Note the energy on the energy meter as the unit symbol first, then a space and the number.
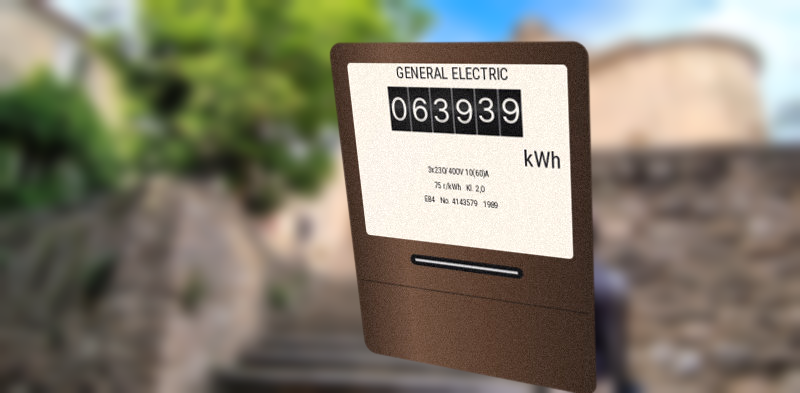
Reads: kWh 63939
